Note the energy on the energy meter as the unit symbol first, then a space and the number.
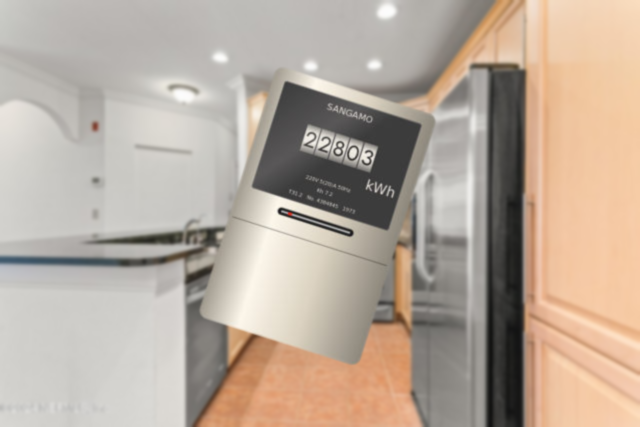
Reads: kWh 22803
